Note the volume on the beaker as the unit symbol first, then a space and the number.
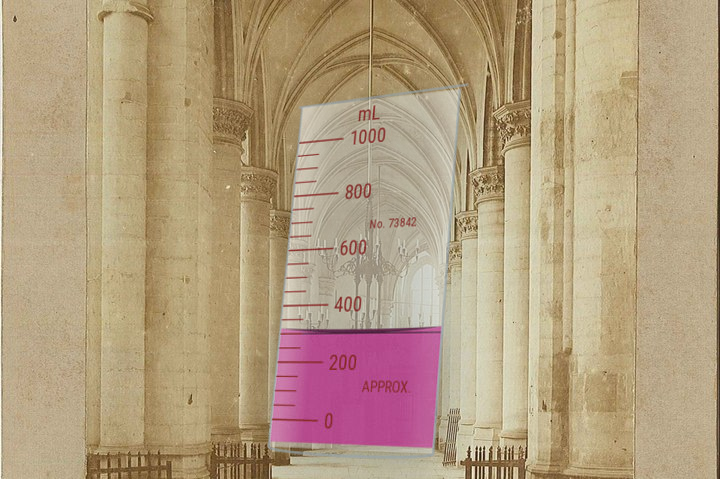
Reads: mL 300
